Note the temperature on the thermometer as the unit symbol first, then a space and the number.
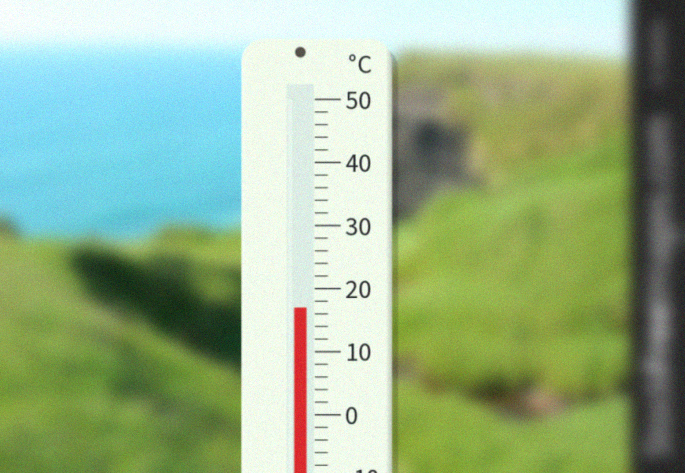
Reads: °C 17
